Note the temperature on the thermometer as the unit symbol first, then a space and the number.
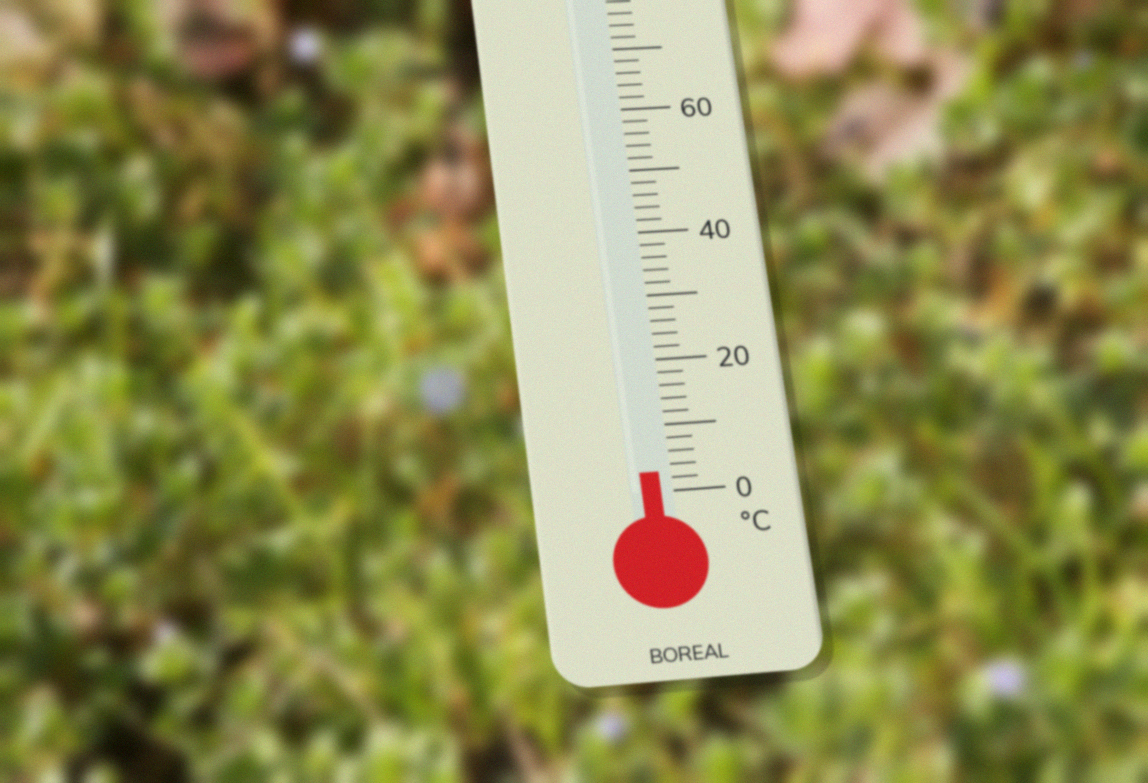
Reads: °C 3
